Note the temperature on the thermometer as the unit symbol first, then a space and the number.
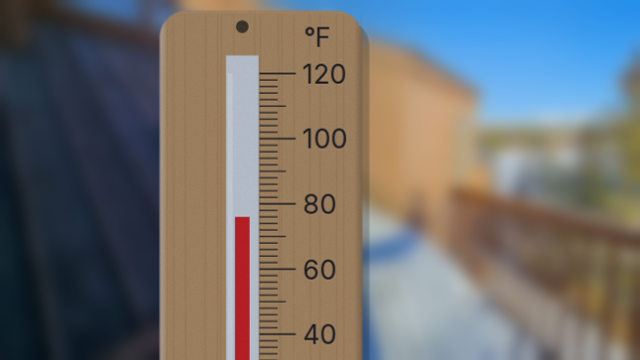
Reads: °F 76
